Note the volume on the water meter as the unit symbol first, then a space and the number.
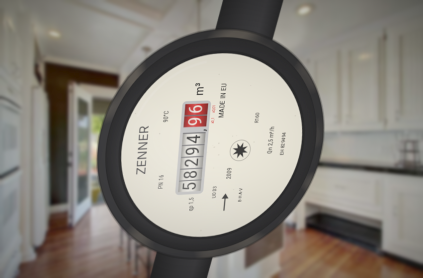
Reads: m³ 58294.96
